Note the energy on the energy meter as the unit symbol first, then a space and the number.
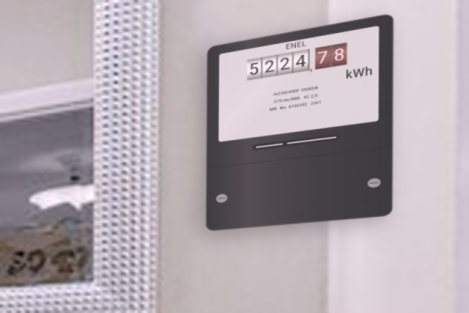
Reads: kWh 5224.78
